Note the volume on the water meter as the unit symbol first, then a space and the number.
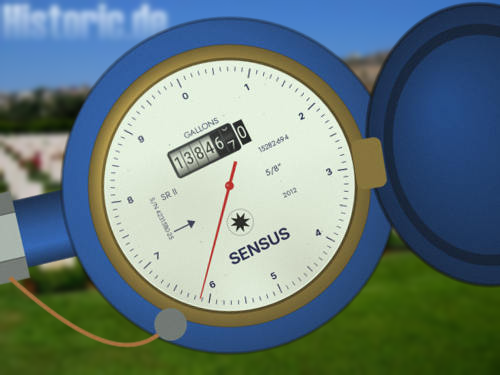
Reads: gal 1384666.1
